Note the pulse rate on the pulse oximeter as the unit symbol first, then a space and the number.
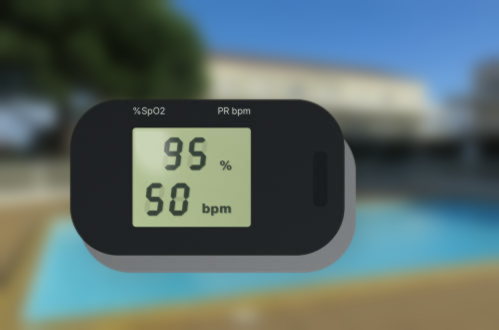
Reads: bpm 50
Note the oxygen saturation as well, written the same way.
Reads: % 95
